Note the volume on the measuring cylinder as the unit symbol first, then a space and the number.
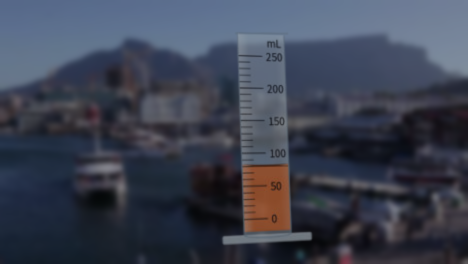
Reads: mL 80
